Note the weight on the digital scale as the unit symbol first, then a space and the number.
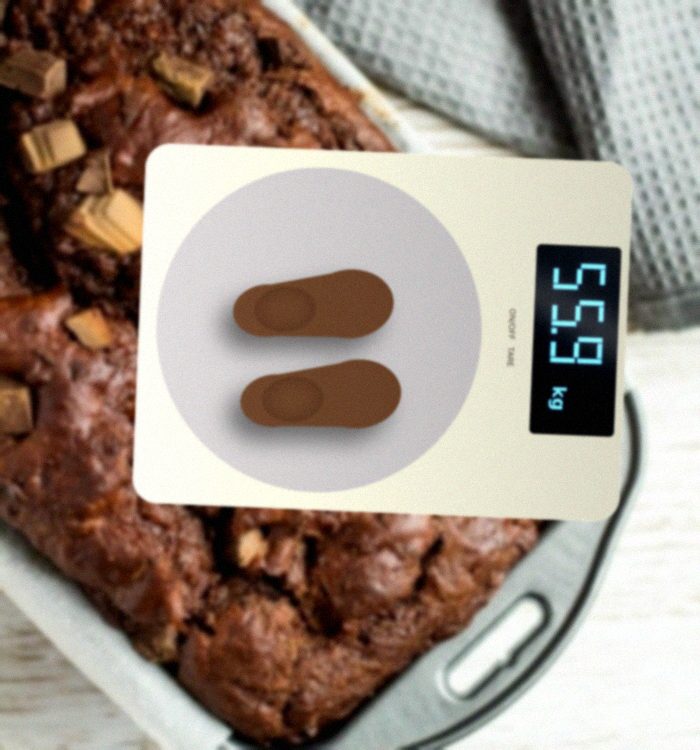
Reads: kg 55.9
